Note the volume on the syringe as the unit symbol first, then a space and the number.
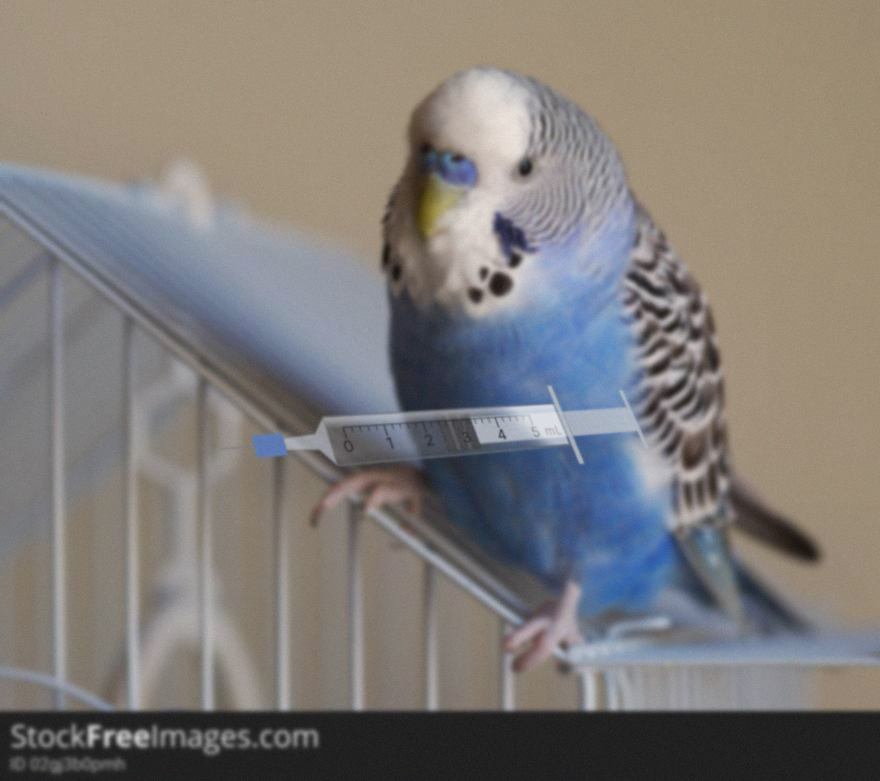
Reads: mL 2.4
